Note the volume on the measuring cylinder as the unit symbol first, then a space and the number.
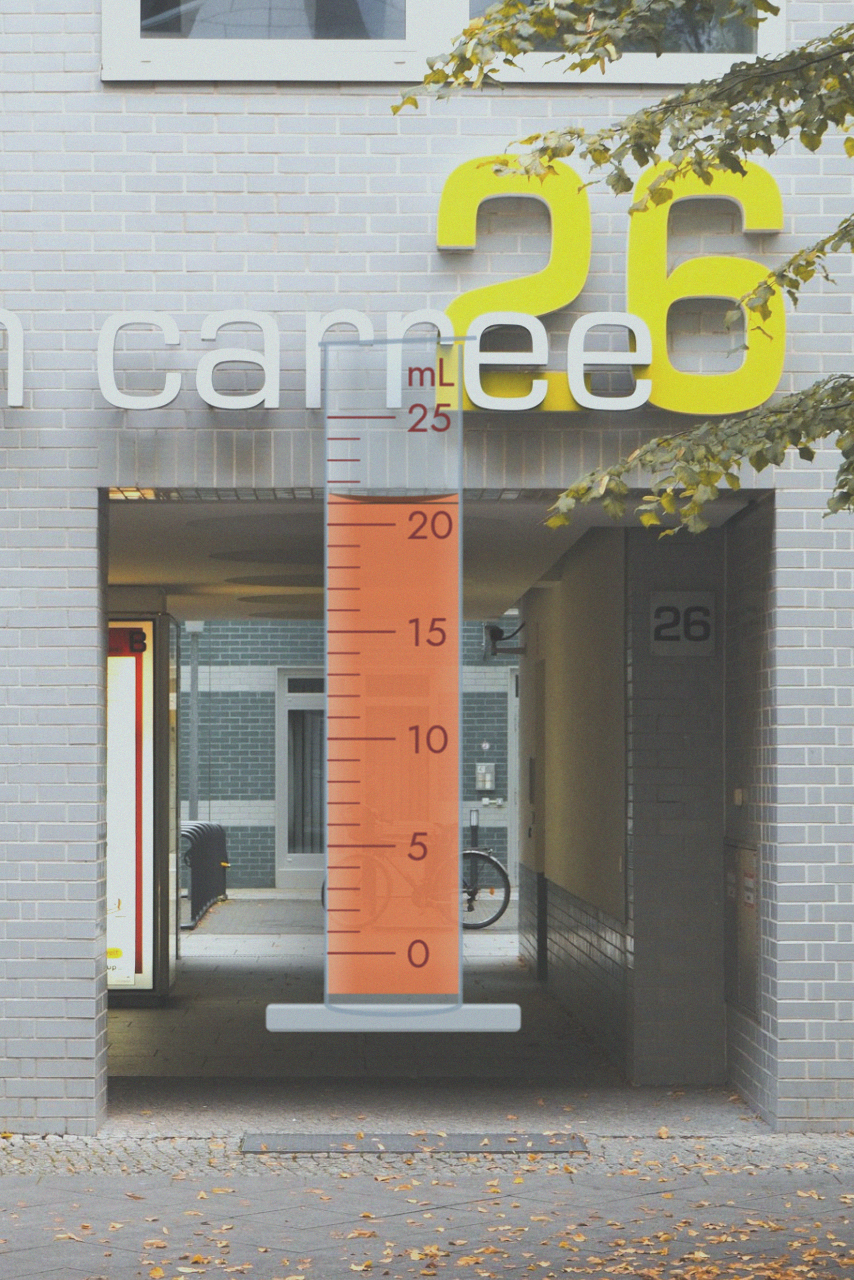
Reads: mL 21
